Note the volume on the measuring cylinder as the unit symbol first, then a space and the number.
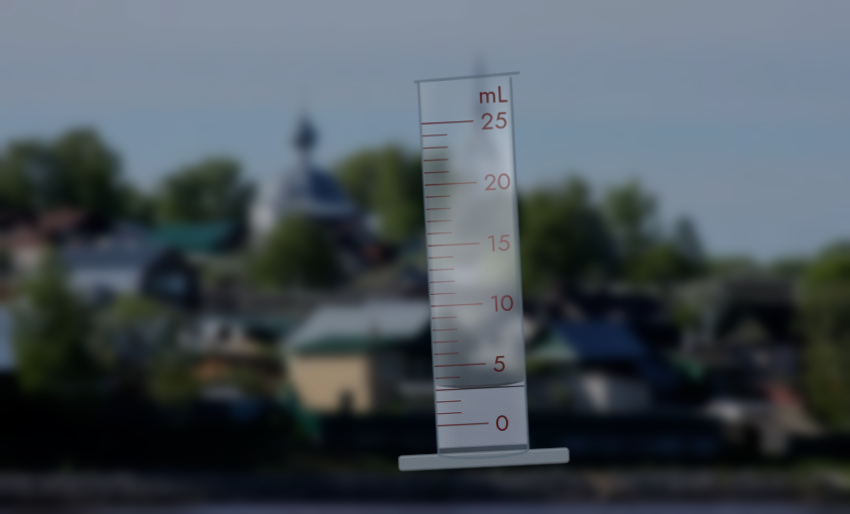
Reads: mL 3
